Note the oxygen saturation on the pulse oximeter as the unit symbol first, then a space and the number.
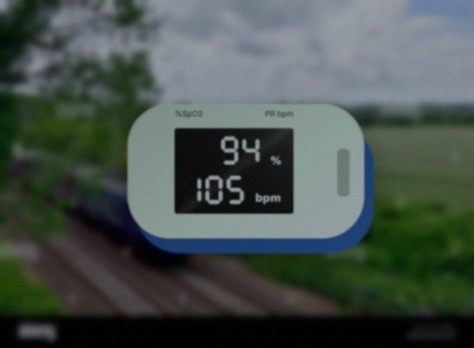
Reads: % 94
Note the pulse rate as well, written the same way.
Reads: bpm 105
